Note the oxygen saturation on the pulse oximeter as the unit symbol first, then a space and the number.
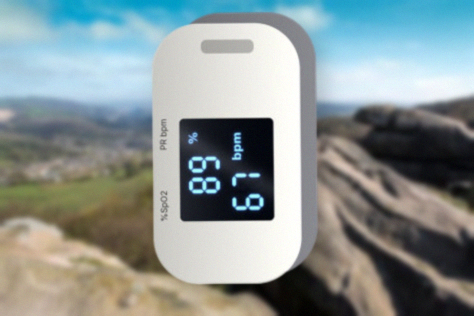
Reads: % 89
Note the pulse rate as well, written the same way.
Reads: bpm 67
